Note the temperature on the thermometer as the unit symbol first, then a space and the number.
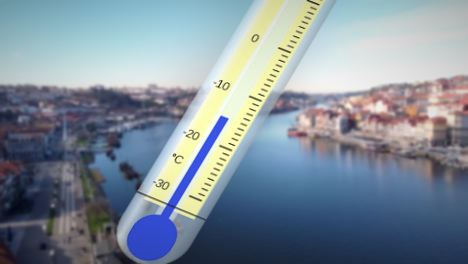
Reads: °C -15
